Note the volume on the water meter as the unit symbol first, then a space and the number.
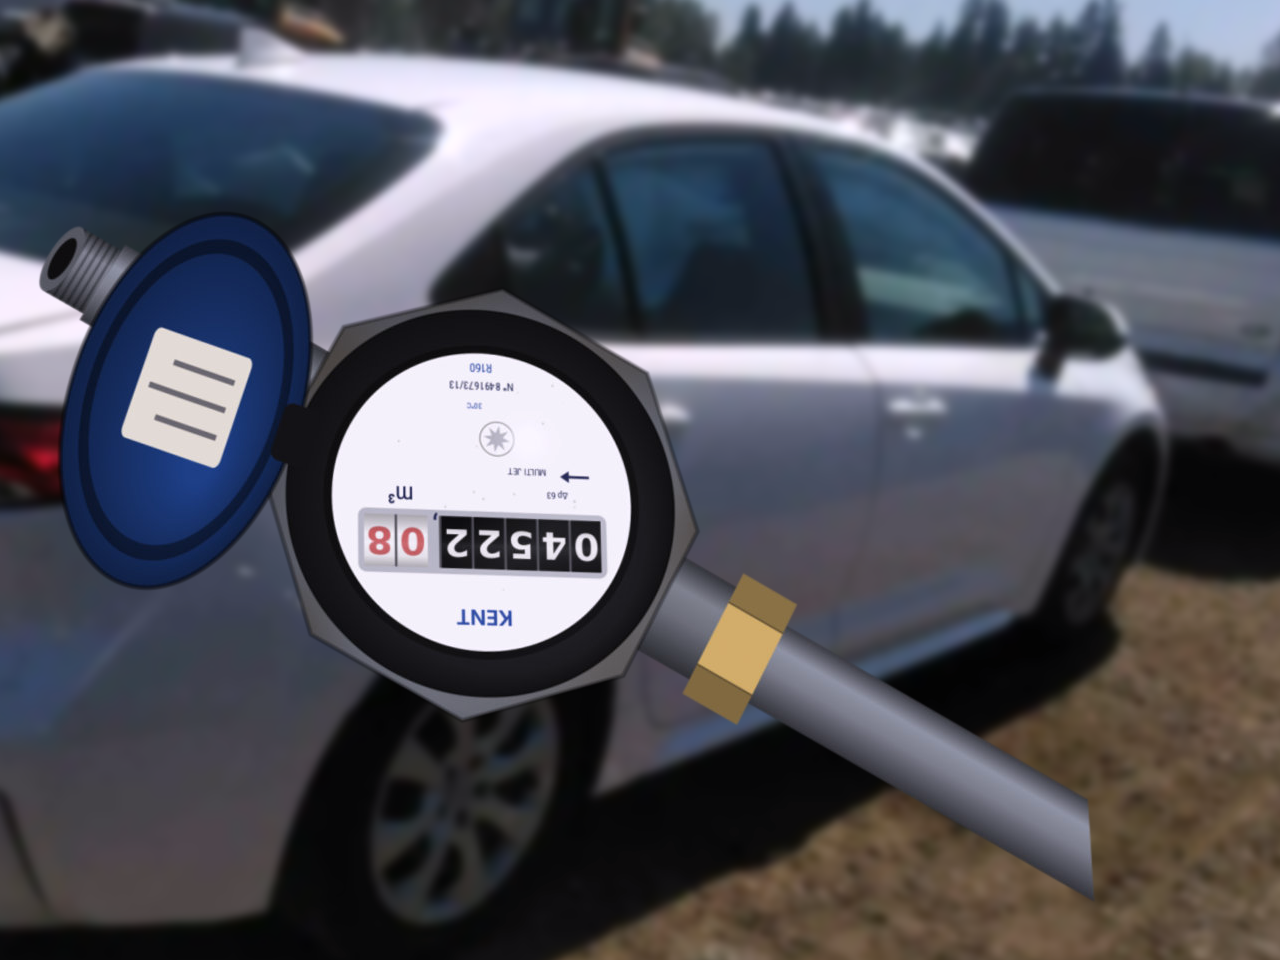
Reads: m³ 4522.08
